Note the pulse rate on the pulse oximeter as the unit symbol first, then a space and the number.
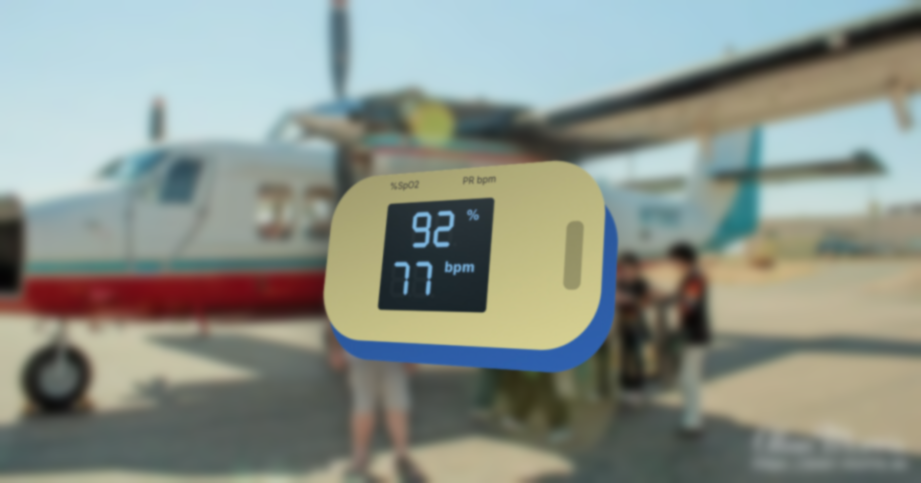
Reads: bpm 77
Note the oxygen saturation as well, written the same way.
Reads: % 92
